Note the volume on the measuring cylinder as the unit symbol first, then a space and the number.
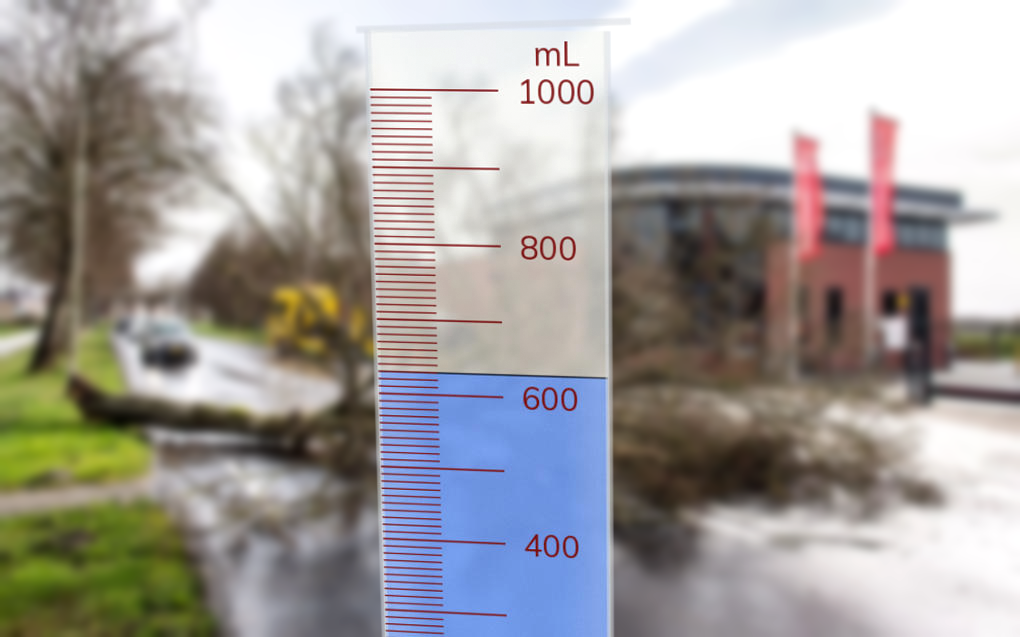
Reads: mL 630
